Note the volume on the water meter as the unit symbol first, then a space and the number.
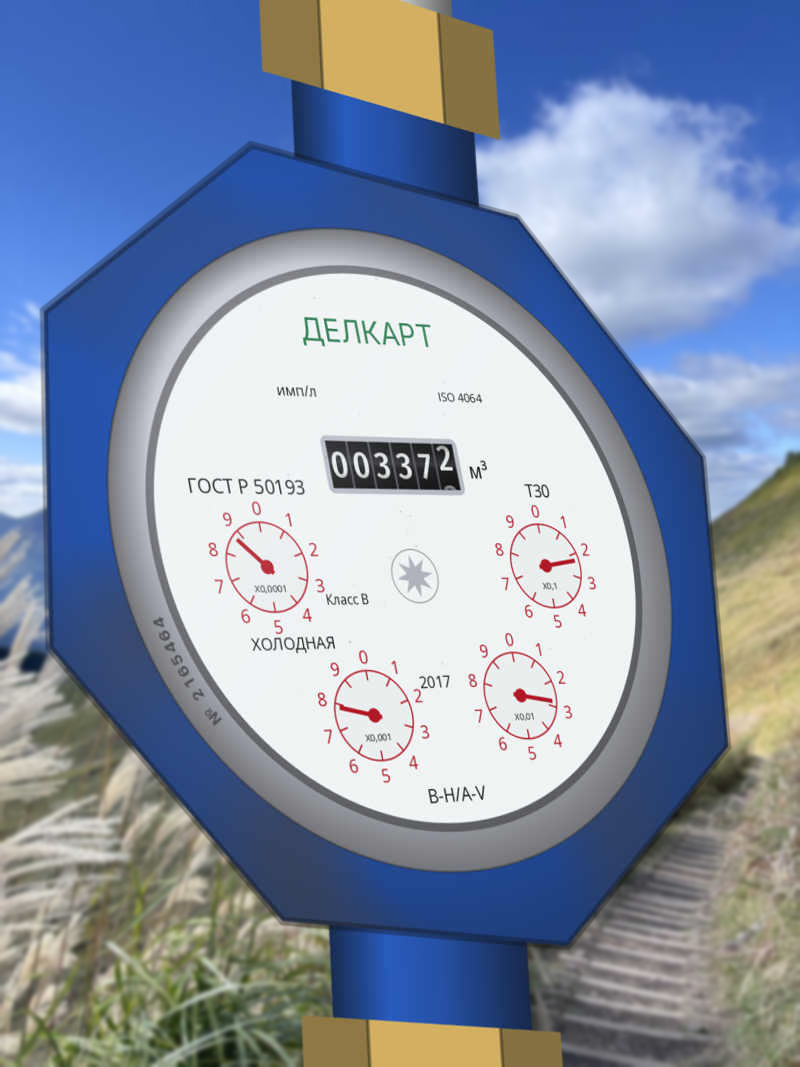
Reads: m³ 3372.2278
